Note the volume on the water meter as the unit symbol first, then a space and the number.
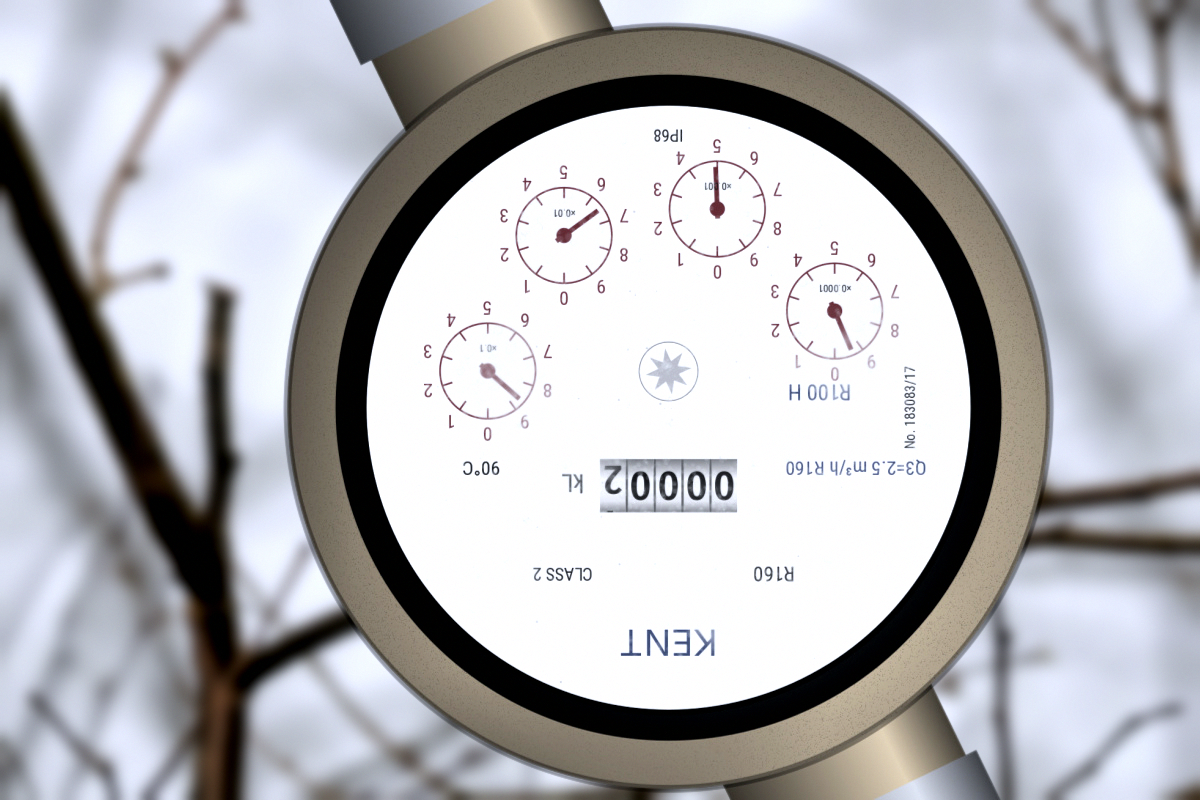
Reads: kL 1.8649
